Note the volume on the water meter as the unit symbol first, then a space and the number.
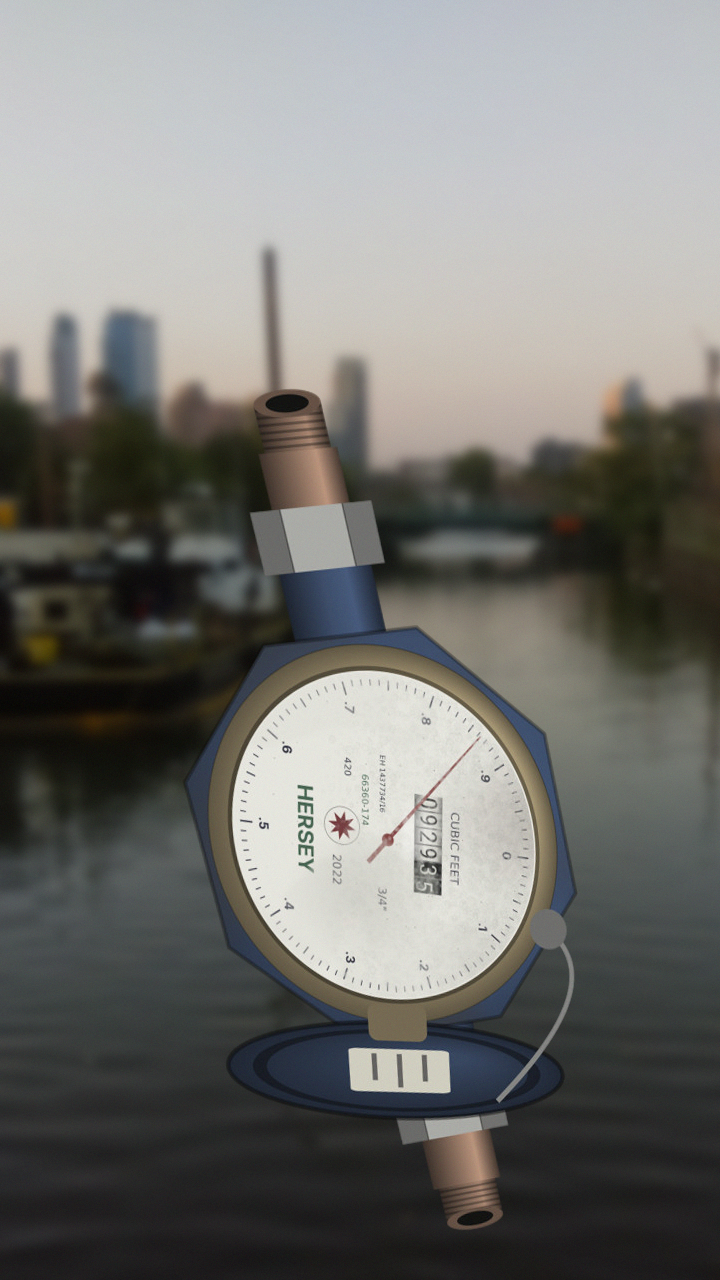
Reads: ft³ 92934.86
